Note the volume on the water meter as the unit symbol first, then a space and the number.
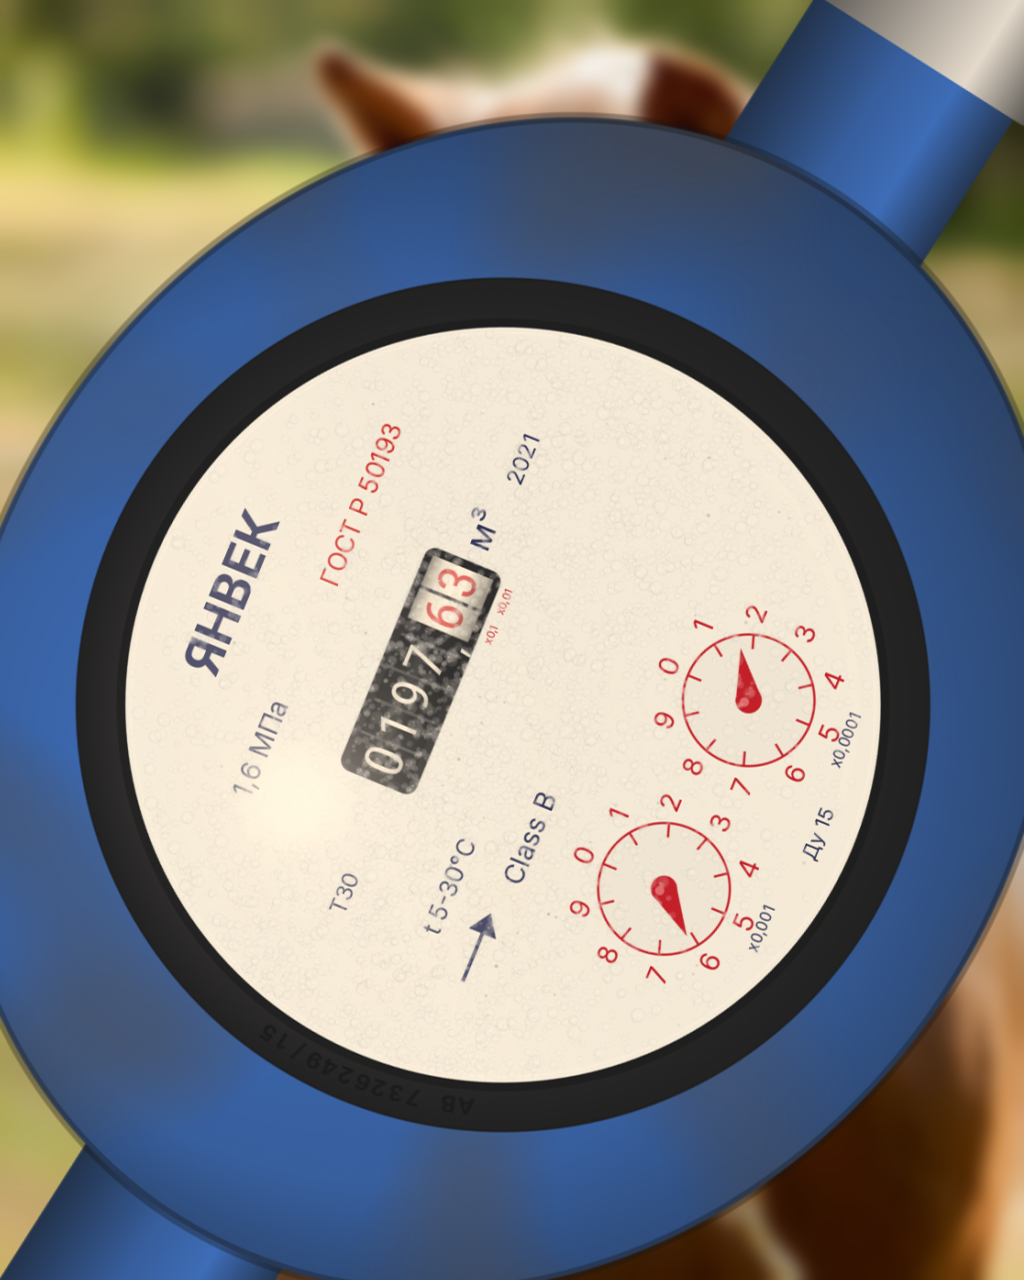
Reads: m³ 197.6361
